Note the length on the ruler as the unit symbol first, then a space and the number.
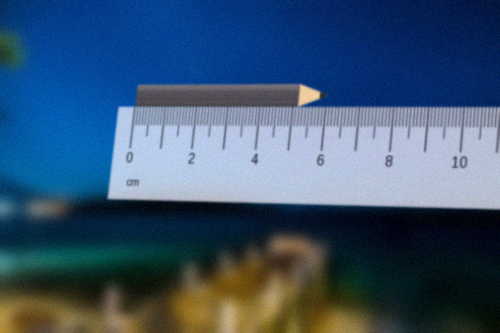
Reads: cm 6
